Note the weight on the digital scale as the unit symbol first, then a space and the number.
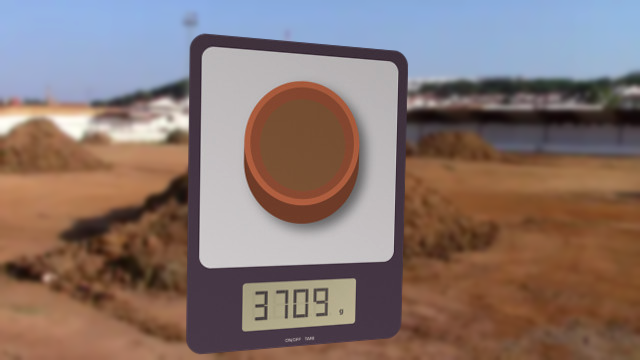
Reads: g 3709
